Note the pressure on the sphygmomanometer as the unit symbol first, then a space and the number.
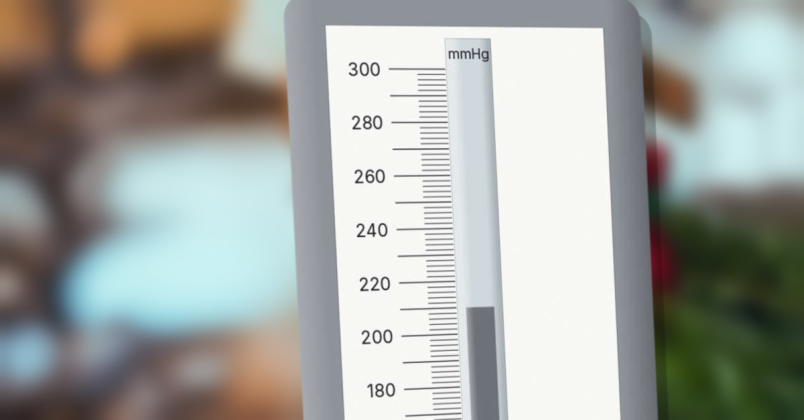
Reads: mmHg 210
